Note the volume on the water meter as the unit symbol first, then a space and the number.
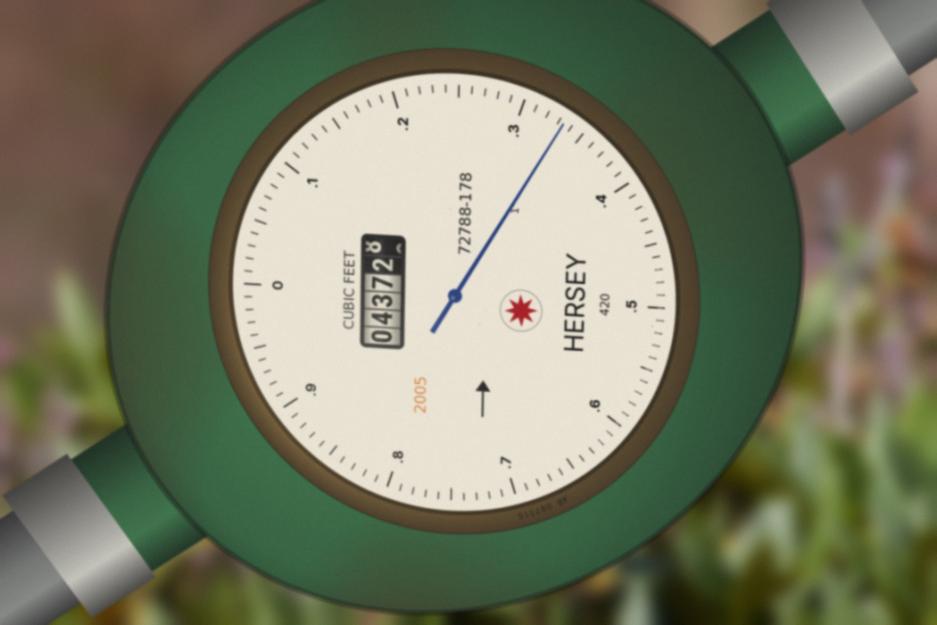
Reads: ft³ 43728.33
